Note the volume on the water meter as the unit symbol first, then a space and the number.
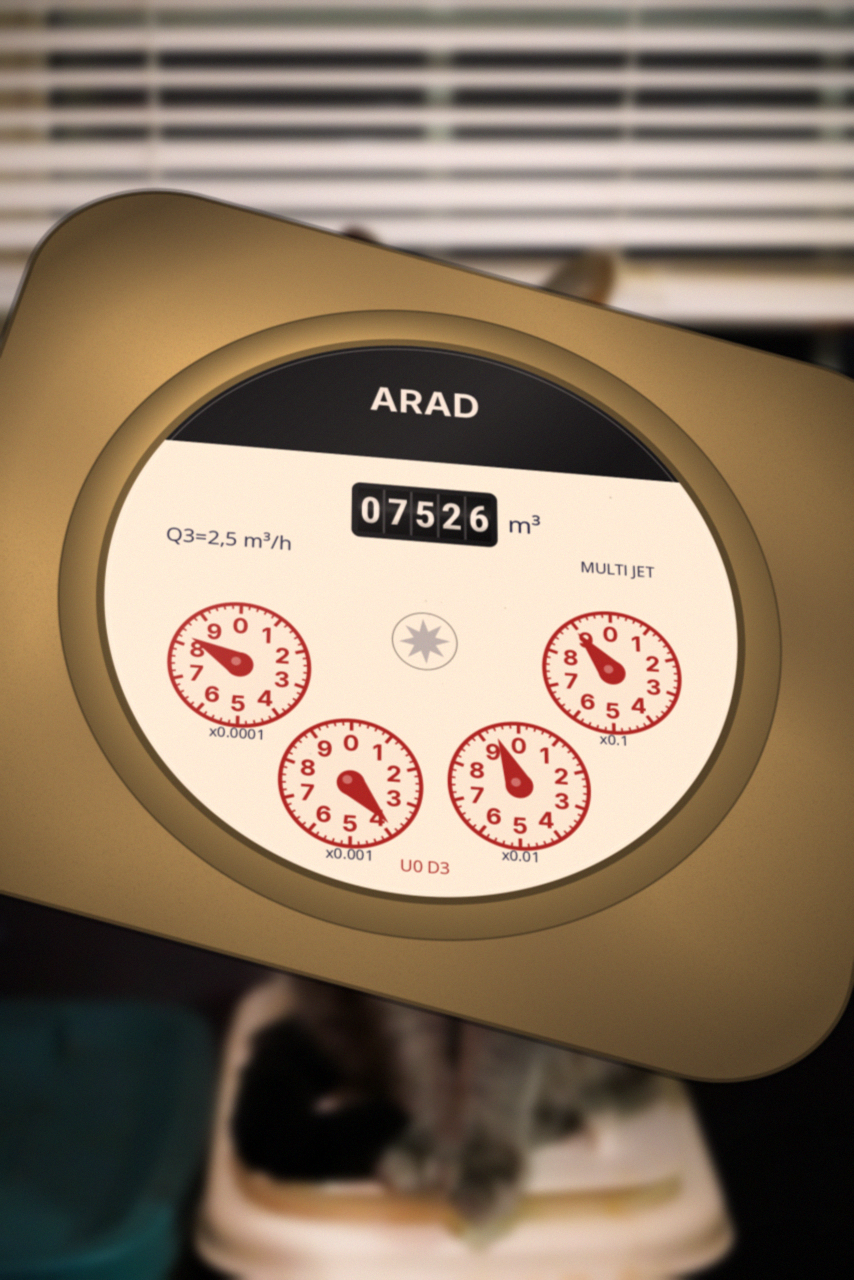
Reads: m³ 7526.8938
